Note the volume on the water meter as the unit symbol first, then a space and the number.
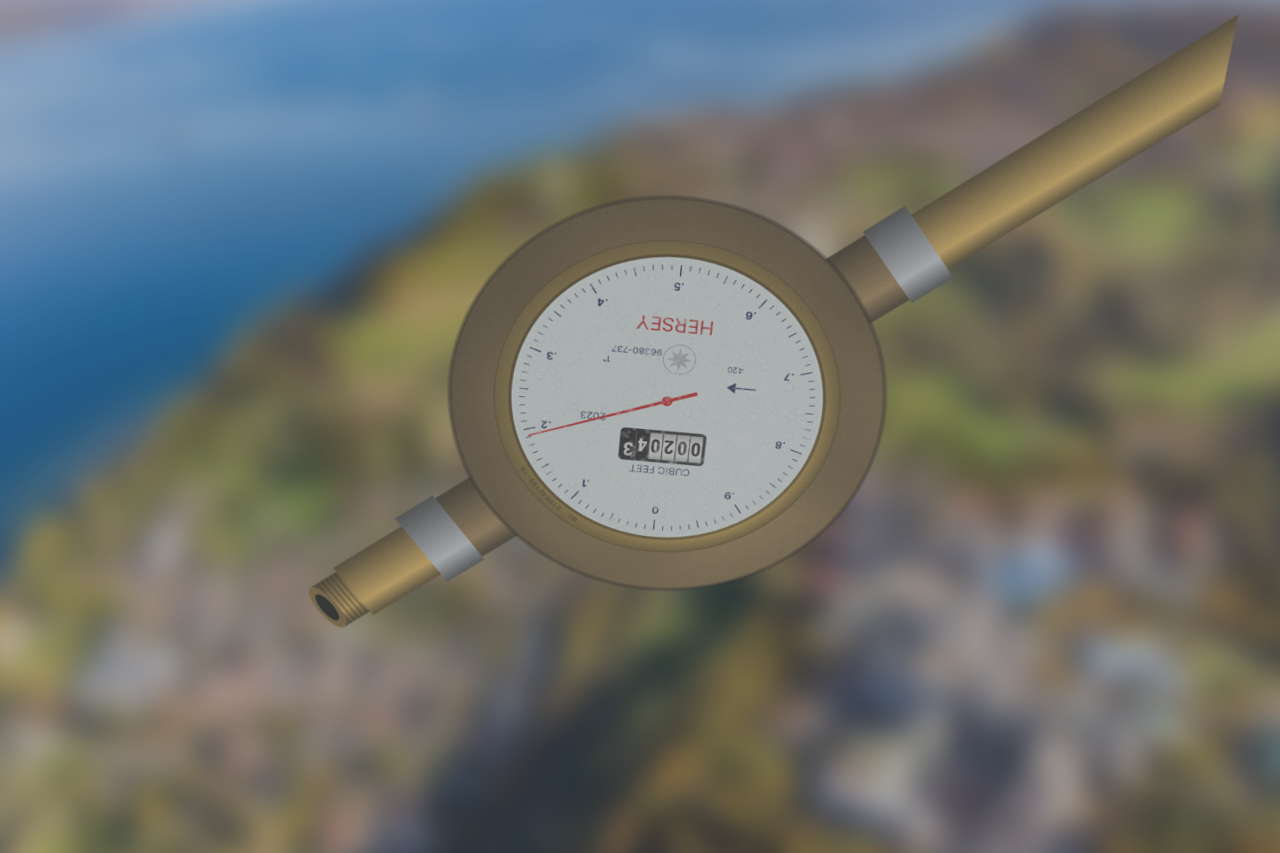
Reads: ft³ 2043.19
